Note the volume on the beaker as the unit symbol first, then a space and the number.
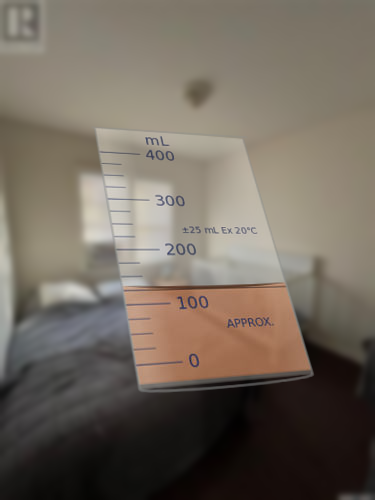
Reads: mL 125
